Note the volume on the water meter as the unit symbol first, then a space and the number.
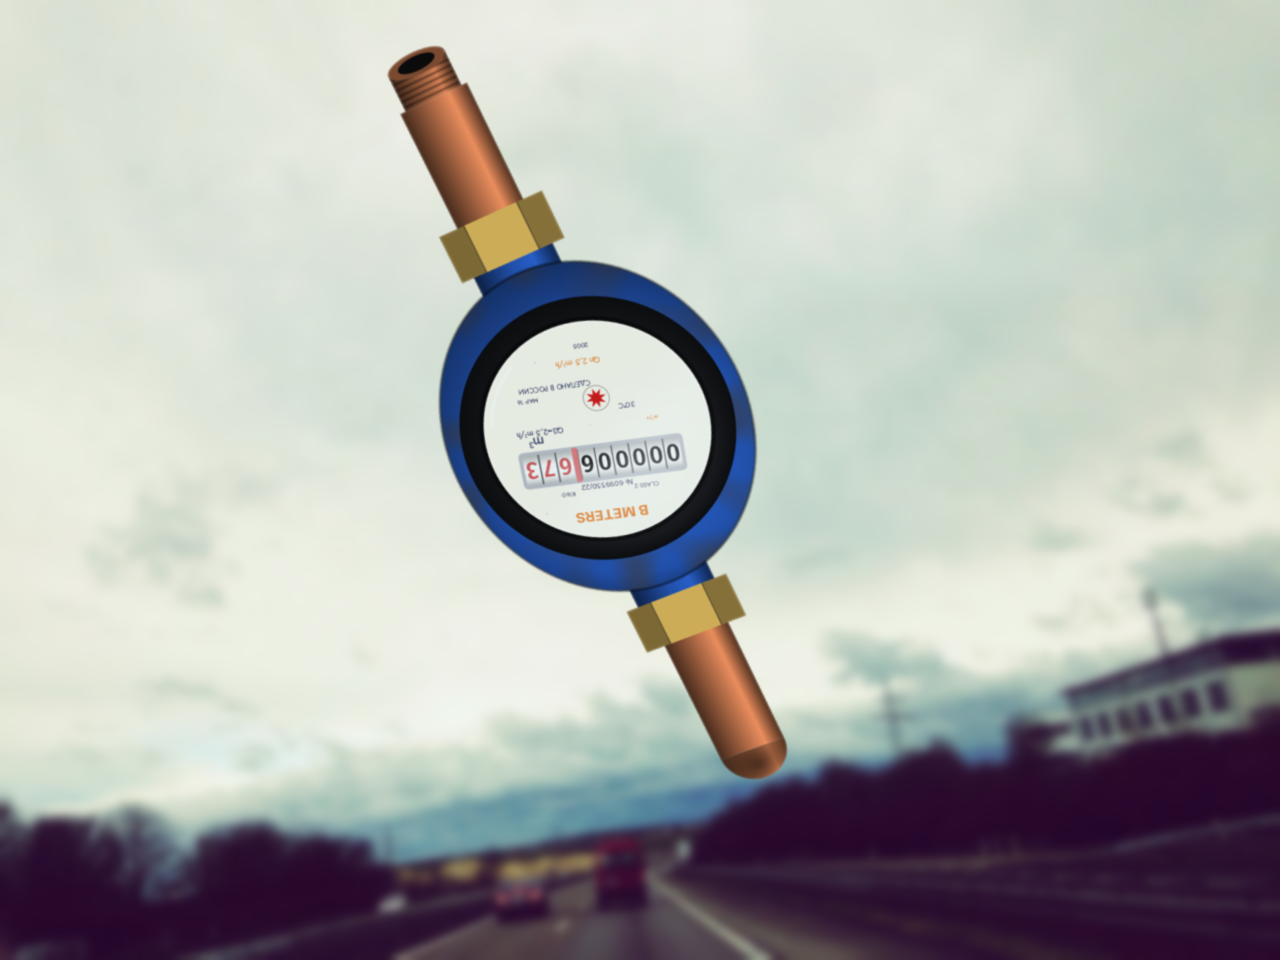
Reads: m³ 6.673
